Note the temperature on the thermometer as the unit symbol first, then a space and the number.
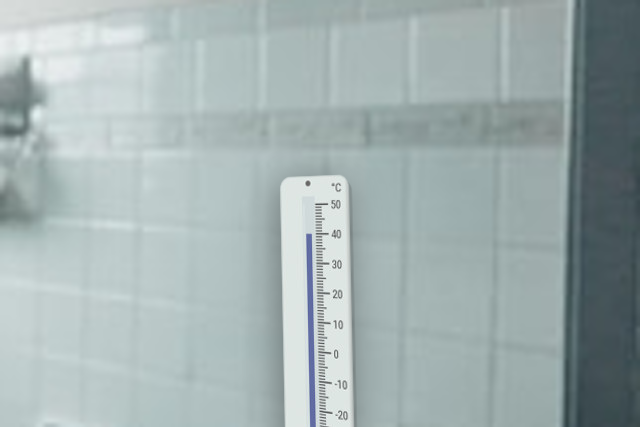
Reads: °C 40
